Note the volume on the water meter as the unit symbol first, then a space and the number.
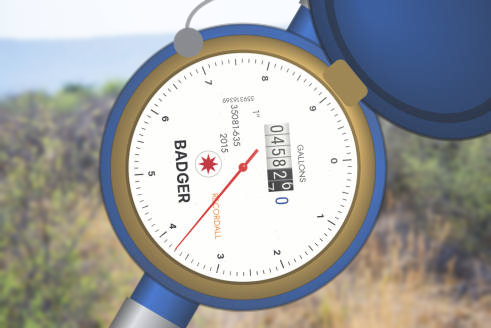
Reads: gal 458263.7
